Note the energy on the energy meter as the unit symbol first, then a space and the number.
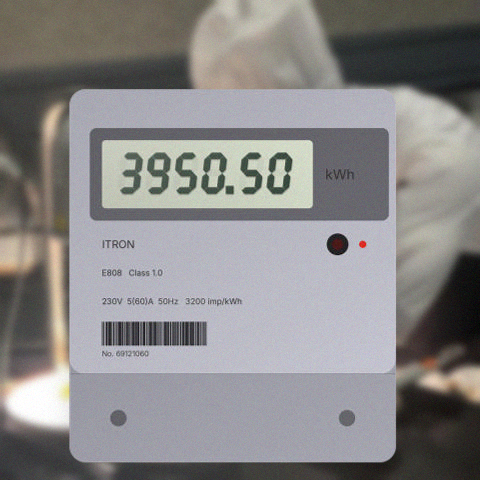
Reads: kWh 3950.50
